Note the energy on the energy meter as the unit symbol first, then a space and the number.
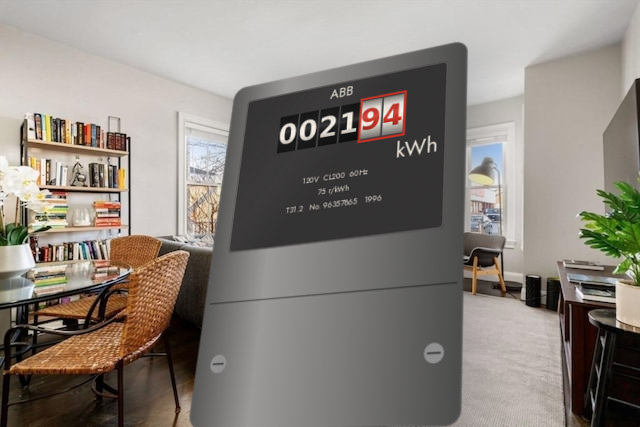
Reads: kWh 21.94
